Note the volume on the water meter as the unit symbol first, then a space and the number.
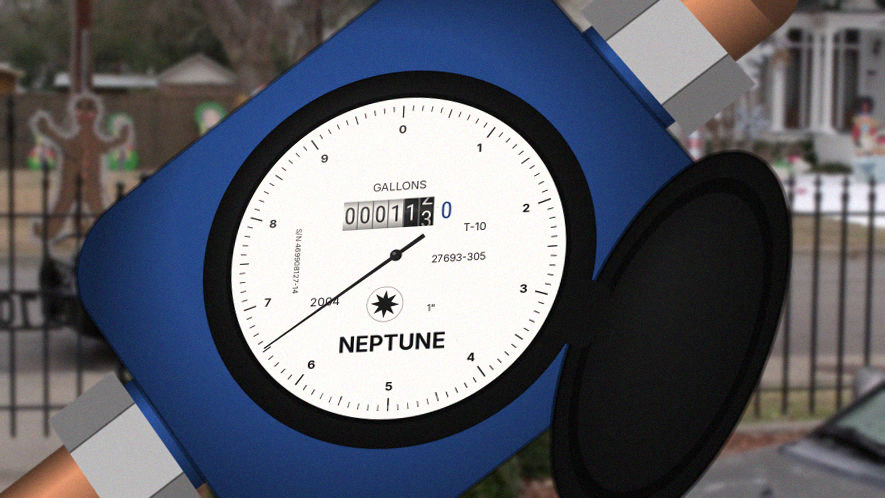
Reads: gal 1126.5
